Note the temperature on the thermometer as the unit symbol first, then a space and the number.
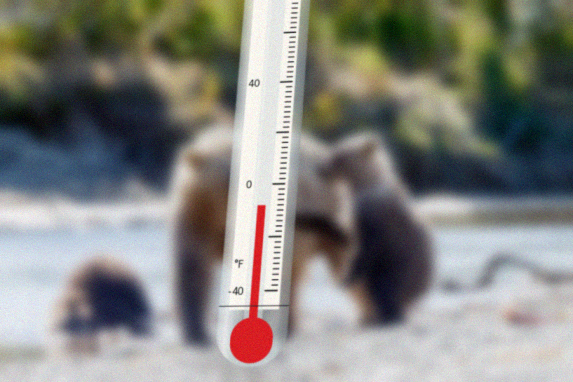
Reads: °F -8
